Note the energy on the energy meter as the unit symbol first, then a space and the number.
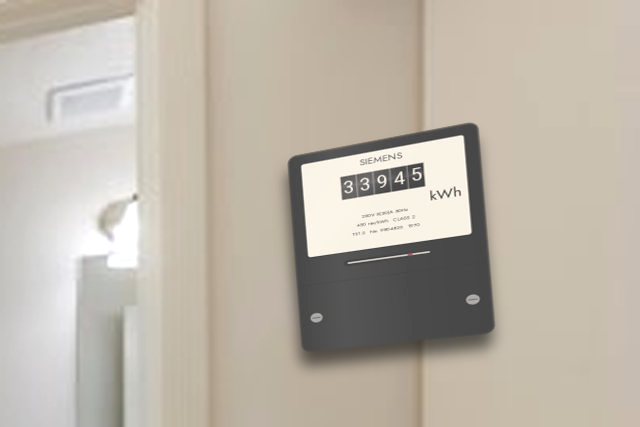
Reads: kWh 33945
